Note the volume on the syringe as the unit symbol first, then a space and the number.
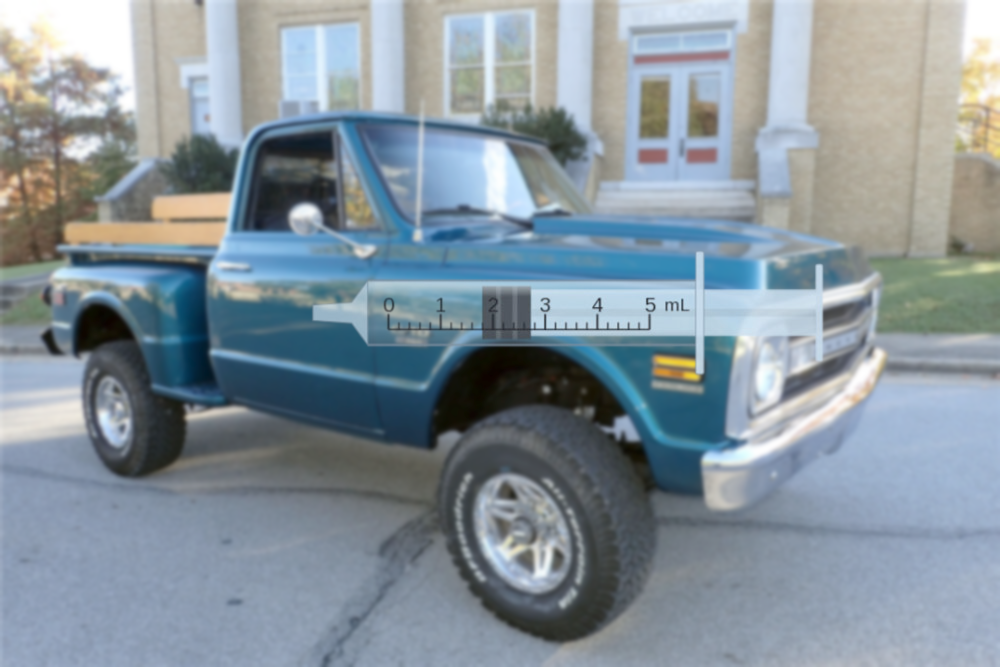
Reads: mL 1.8
